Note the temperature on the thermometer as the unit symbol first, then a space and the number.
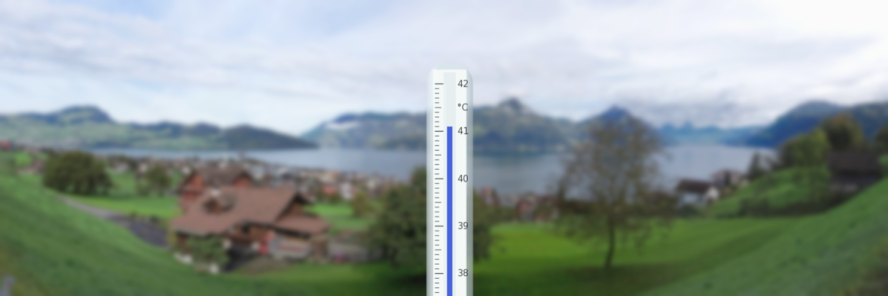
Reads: °C 41.1
